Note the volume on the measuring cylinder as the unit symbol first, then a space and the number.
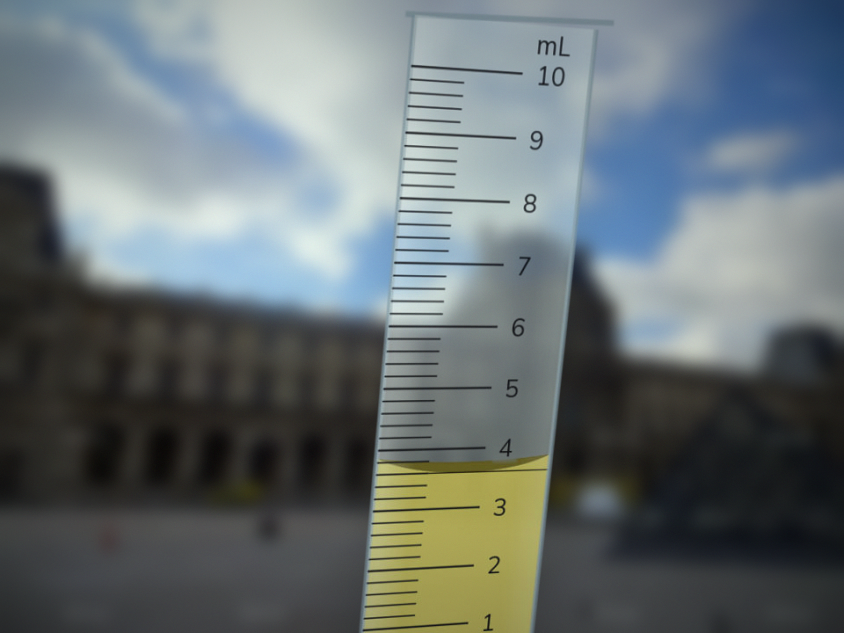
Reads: mL 3.6
